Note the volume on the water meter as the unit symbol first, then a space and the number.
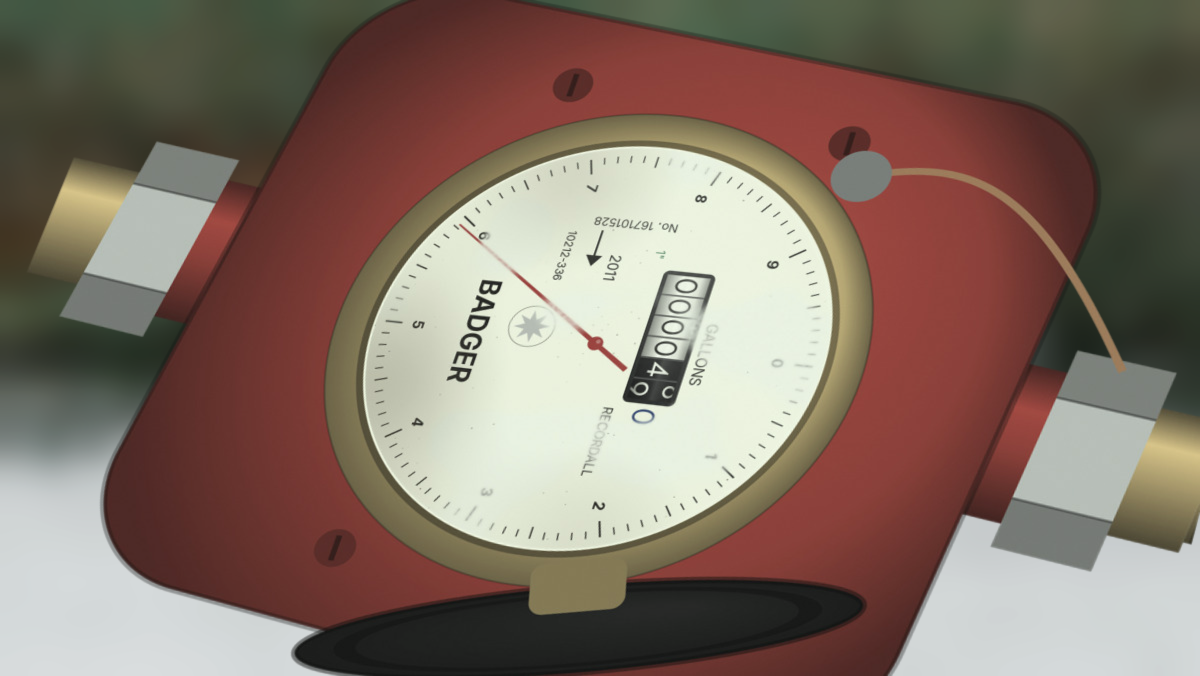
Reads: gal 485.9
